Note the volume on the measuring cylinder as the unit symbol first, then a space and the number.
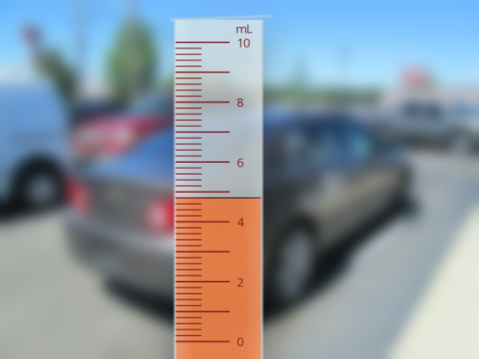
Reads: mL 4.8
